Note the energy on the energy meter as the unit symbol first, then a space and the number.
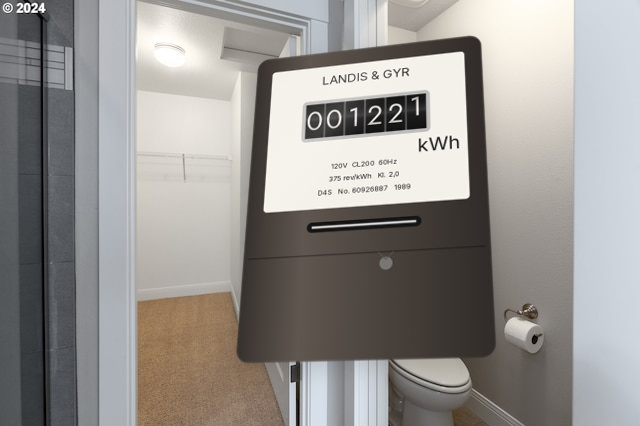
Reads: kWh 1221
